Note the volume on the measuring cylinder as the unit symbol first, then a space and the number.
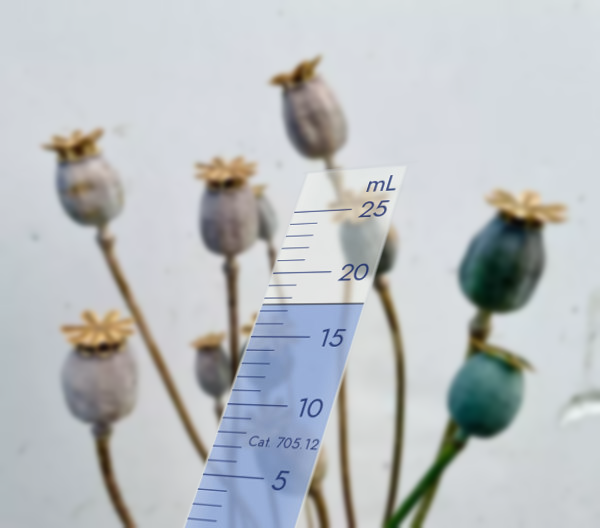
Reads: mL 17.5
